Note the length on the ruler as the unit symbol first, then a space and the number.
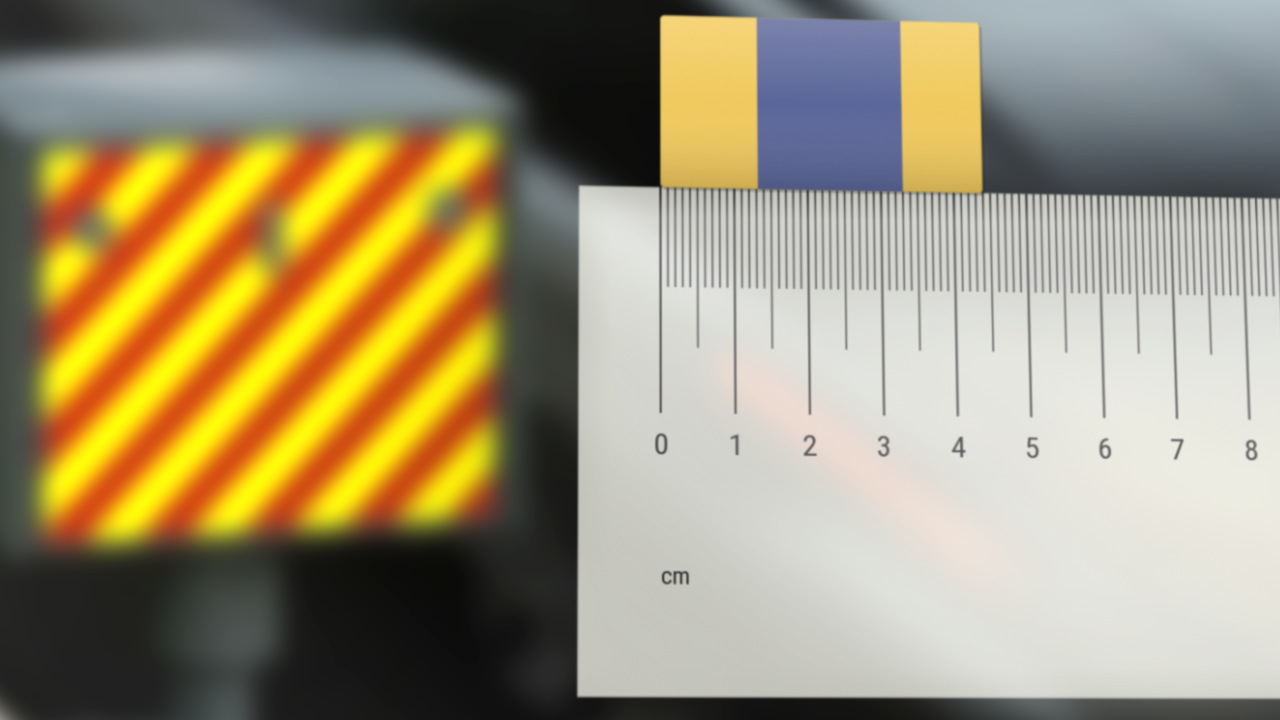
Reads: cm 4.4
